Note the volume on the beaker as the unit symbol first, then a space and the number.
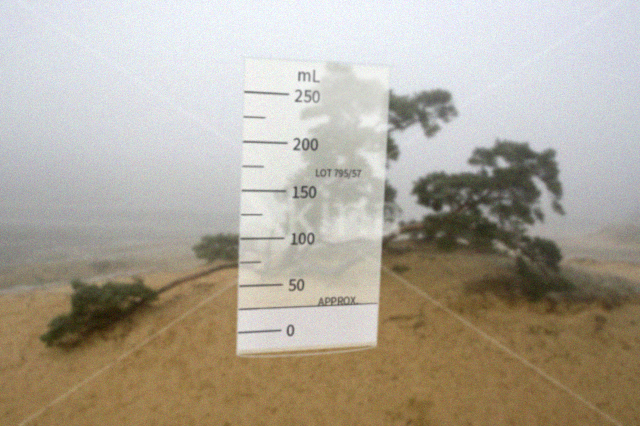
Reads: mL 25
